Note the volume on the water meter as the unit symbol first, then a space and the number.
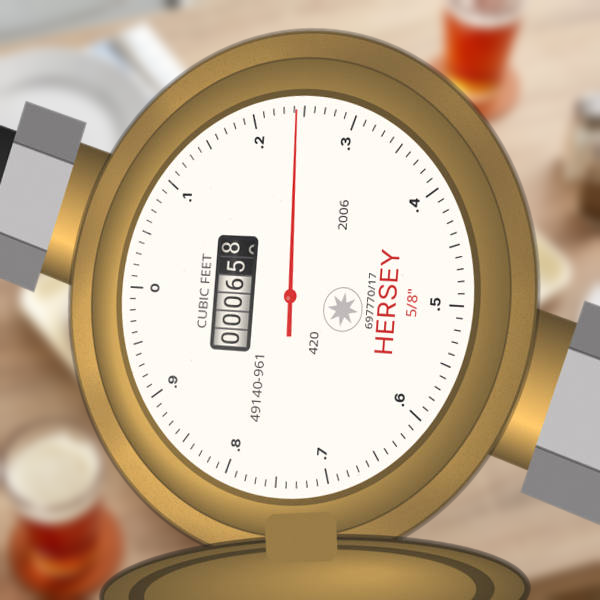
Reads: ft³ 658.24
